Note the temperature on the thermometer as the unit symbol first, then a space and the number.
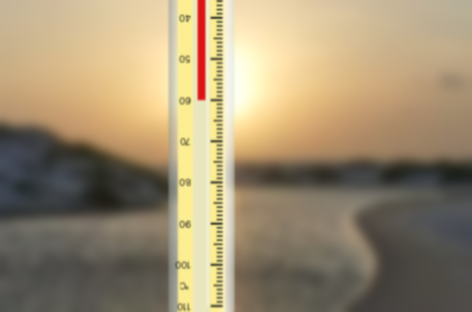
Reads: °C 60
